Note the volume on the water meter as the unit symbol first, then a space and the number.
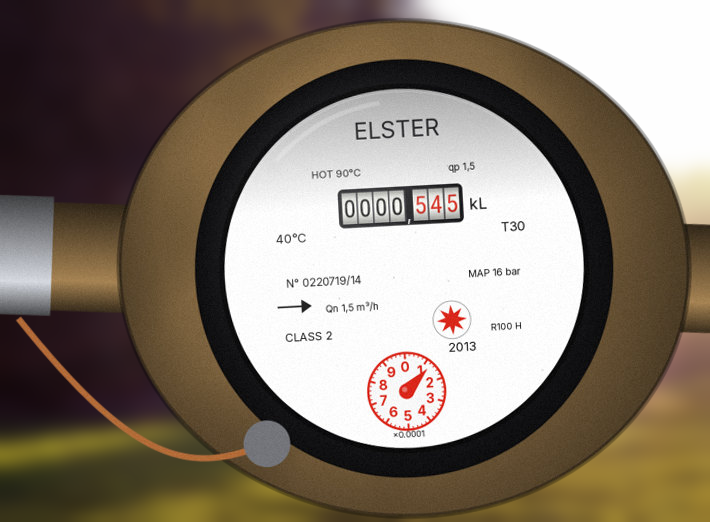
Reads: kL 0.5451
